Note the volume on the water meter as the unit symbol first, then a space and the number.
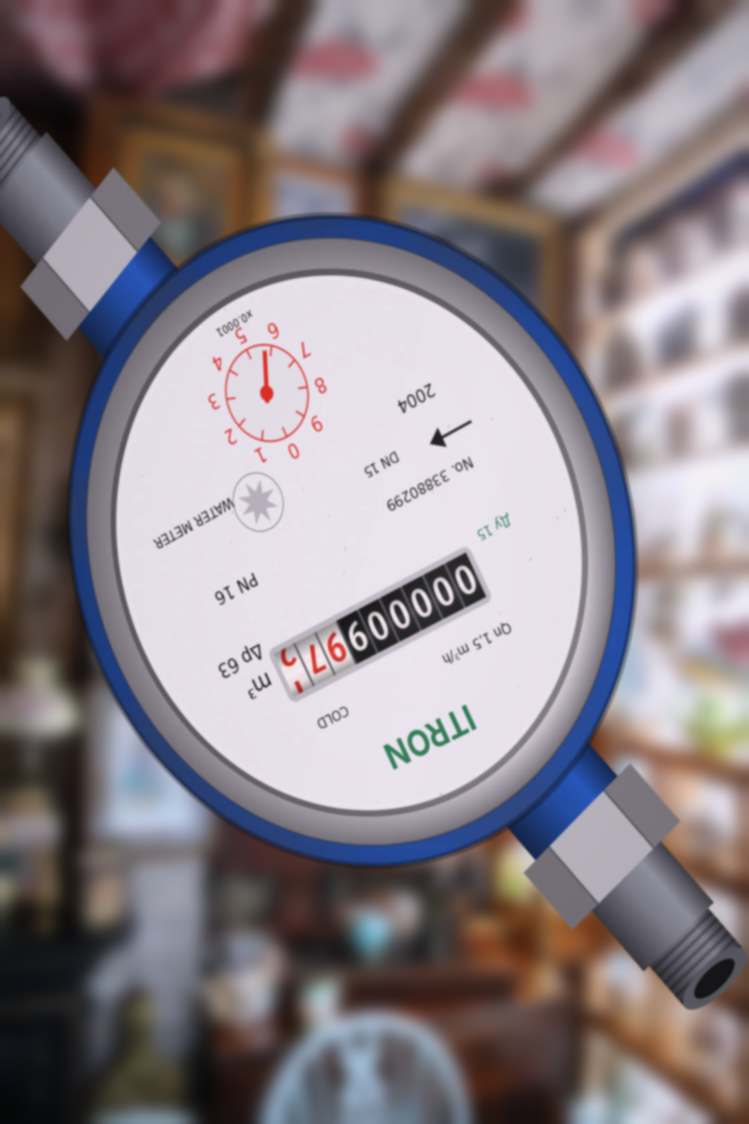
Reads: m³ 9.9715
